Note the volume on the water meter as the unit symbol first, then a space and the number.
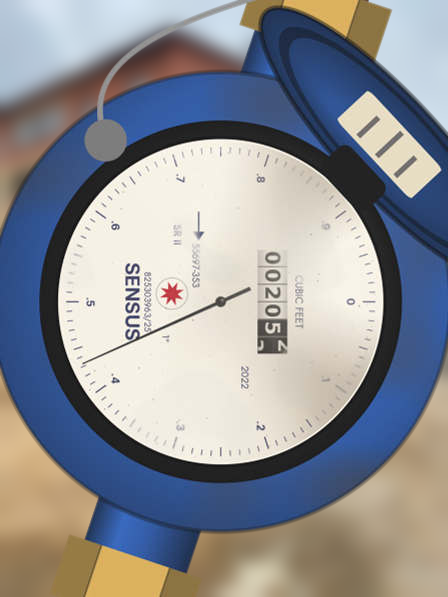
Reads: ft³ 2052.43
